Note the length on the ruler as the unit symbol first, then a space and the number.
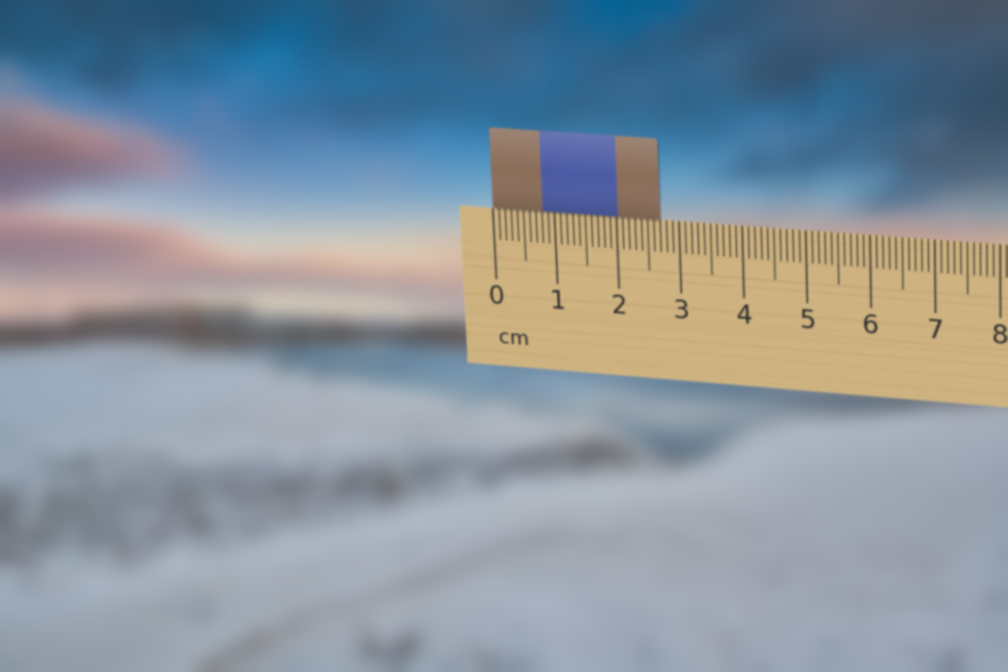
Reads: cm 2.7
